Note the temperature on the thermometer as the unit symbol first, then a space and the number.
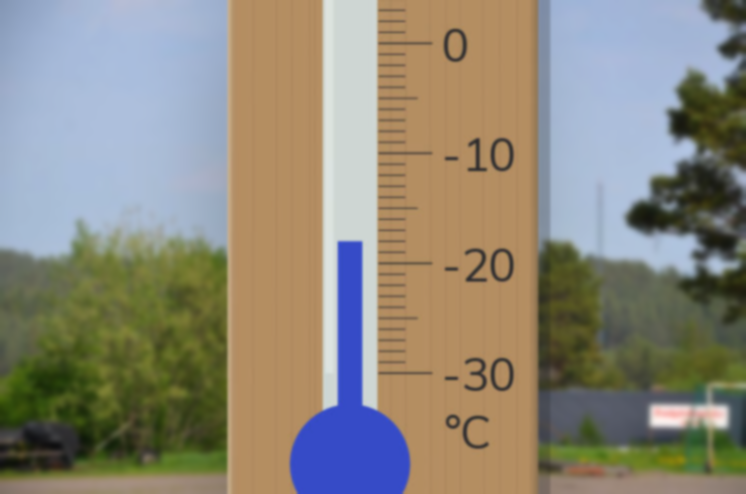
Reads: °C -18
